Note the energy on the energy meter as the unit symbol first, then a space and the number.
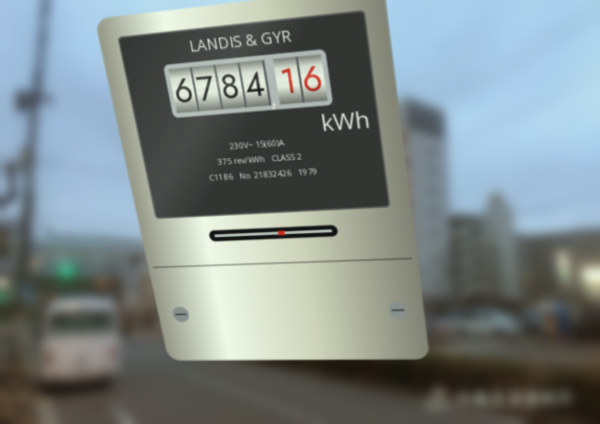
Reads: kWh 6784.16
